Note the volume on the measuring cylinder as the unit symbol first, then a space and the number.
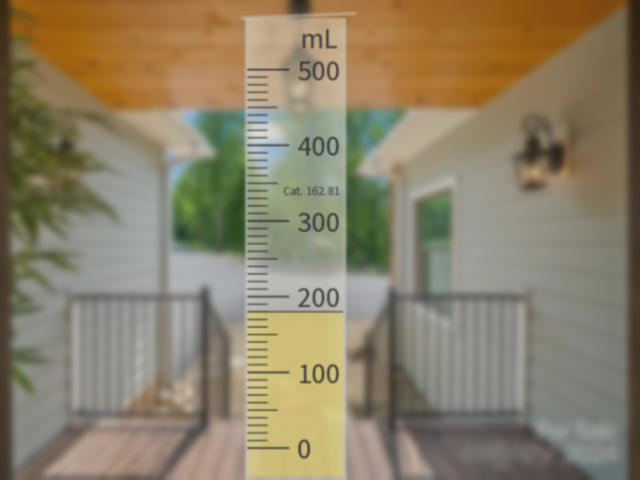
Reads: mL 180
